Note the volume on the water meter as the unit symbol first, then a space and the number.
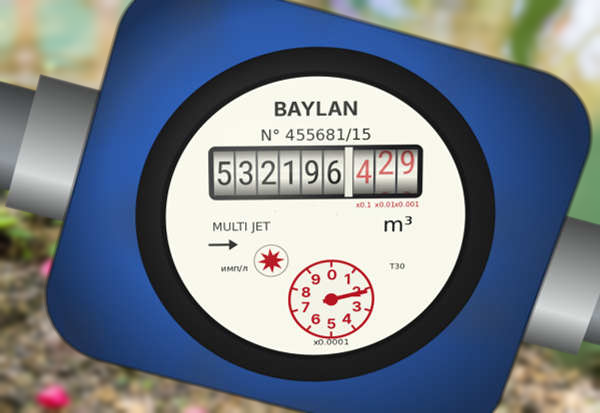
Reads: m³ 532196.4292
